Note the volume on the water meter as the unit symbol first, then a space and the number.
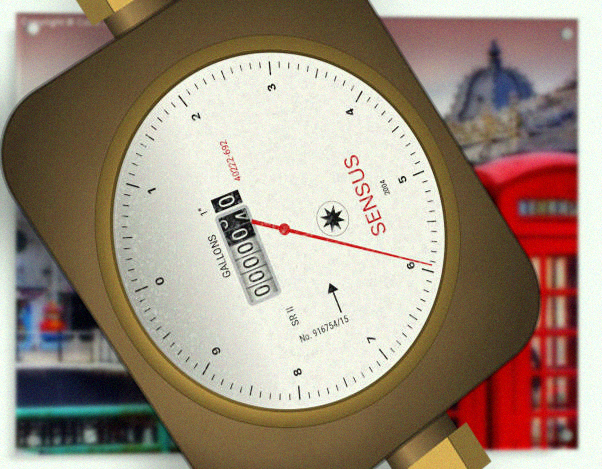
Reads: gal 35.9
